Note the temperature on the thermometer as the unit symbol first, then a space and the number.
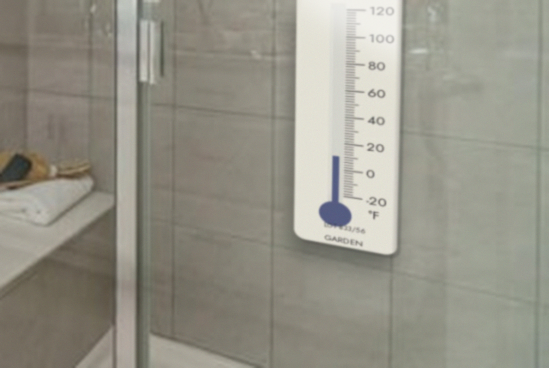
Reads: °F 10
